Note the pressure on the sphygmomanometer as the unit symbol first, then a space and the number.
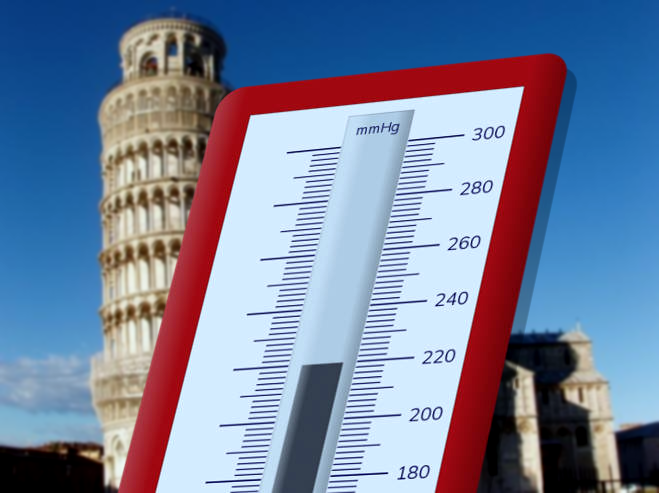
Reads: mmHg 220
